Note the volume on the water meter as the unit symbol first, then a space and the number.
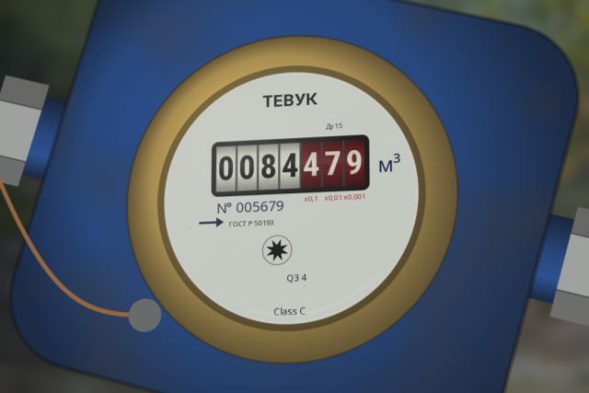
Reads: m³ 84.479
